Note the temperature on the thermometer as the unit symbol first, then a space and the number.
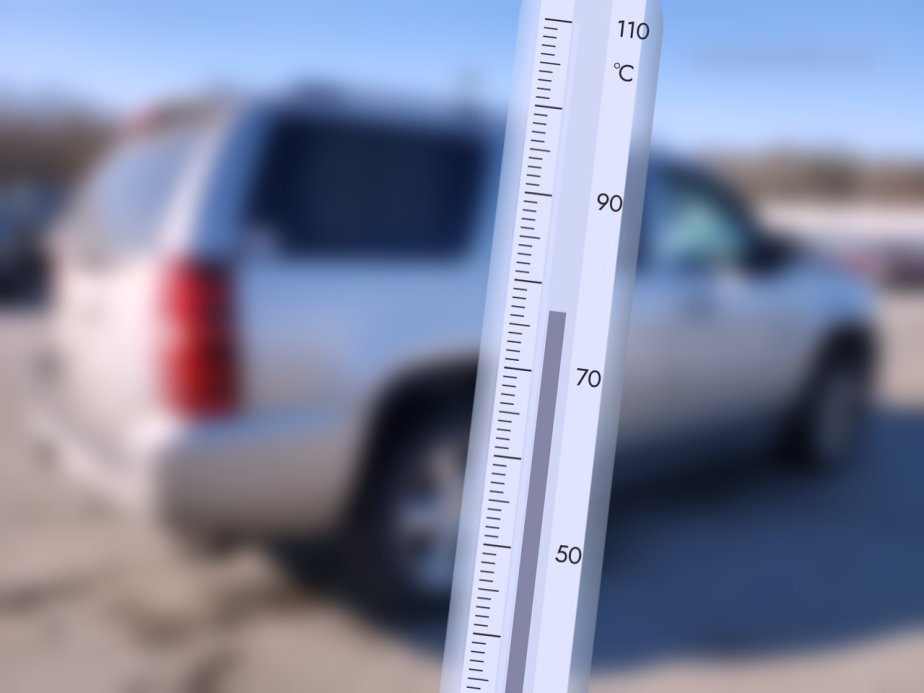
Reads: °C 77
